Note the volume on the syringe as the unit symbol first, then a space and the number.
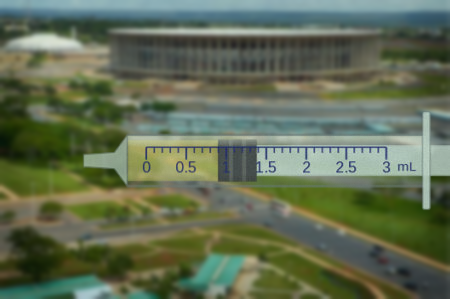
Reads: mL 0.9
